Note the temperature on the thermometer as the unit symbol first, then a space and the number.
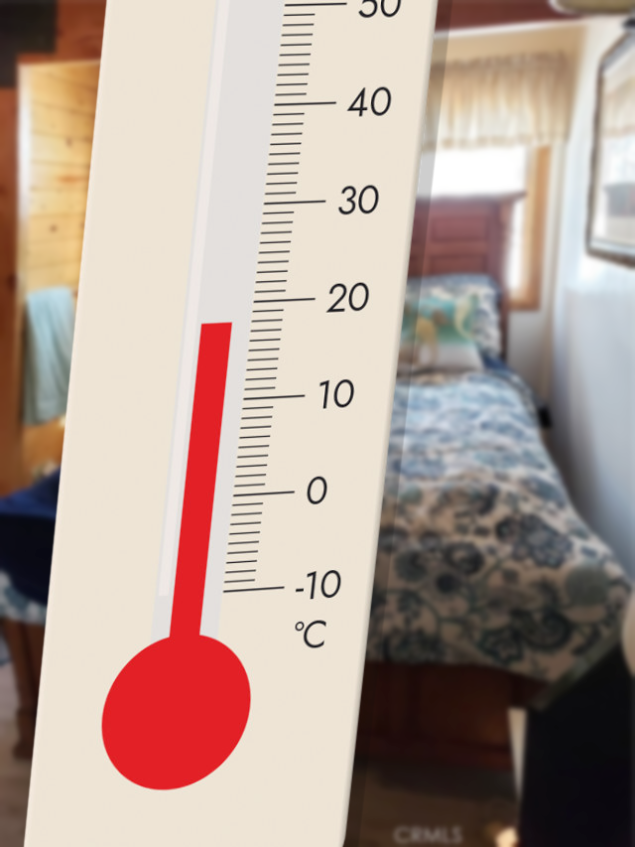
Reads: °C 18
